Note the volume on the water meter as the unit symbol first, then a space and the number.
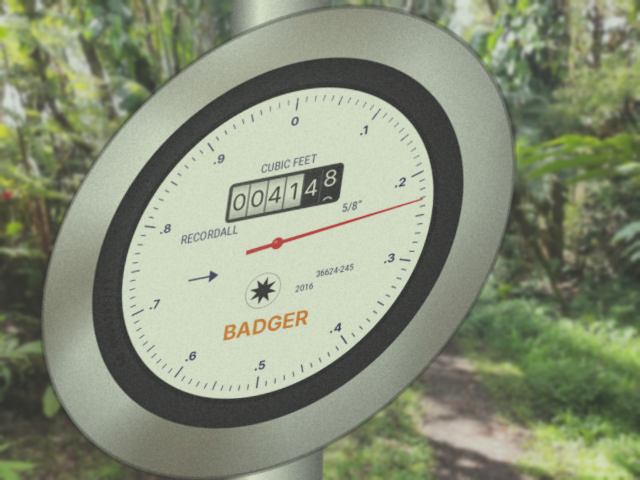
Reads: ft³ 4148.23
